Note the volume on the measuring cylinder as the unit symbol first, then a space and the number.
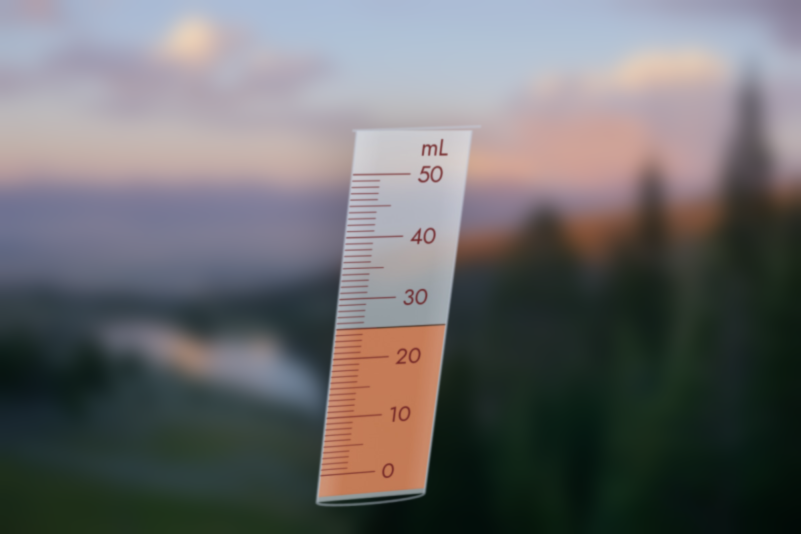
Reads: mL 25
